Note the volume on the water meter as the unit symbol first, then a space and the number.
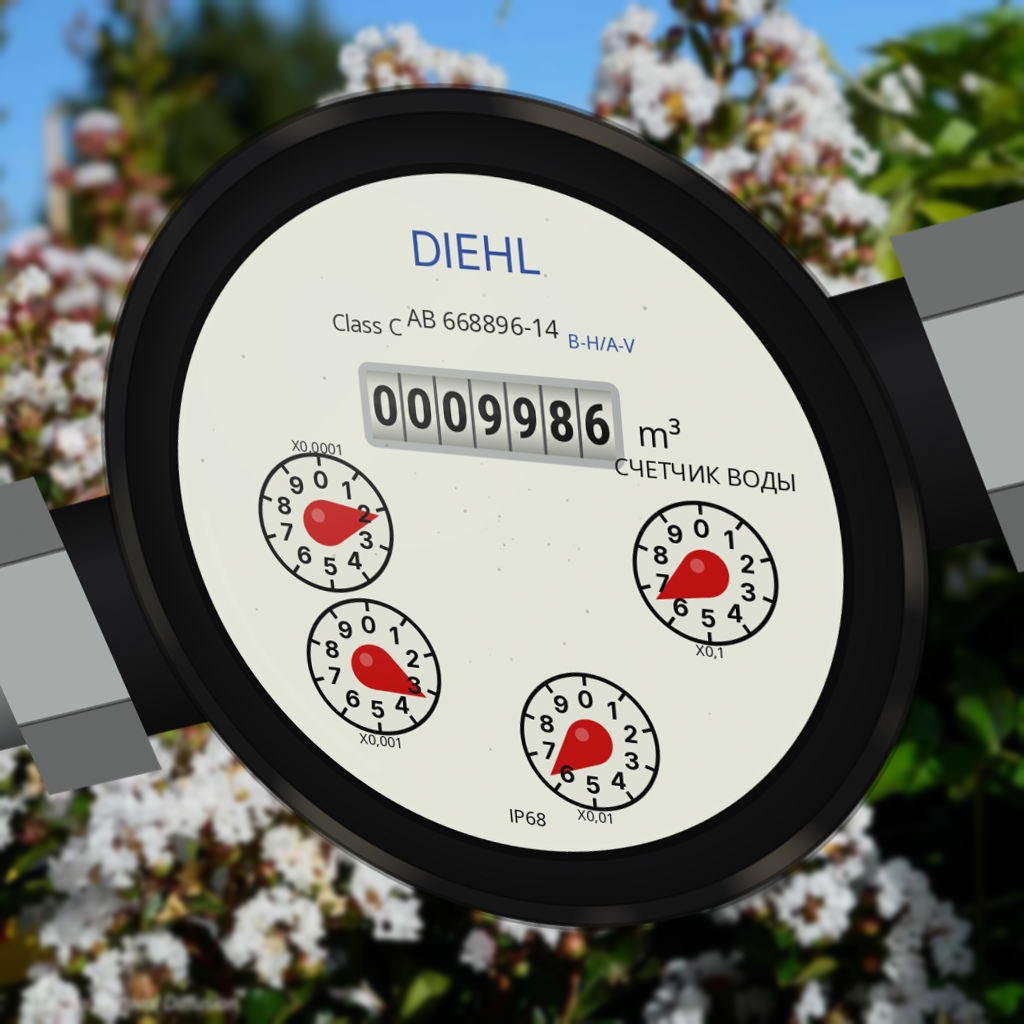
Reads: m³ 9986.6632
